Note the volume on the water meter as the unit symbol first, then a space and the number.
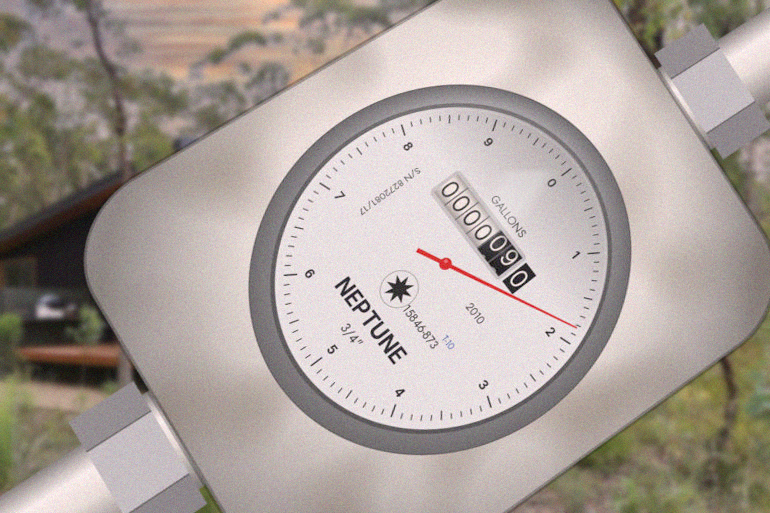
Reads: gal 91.8
